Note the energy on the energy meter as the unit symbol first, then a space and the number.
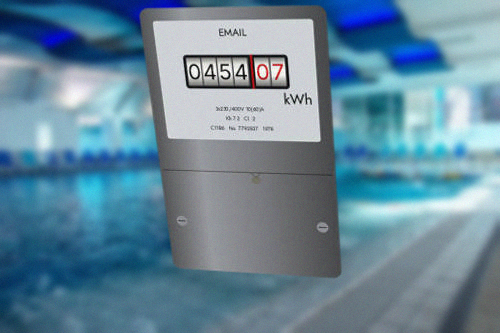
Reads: kWh 454.07
